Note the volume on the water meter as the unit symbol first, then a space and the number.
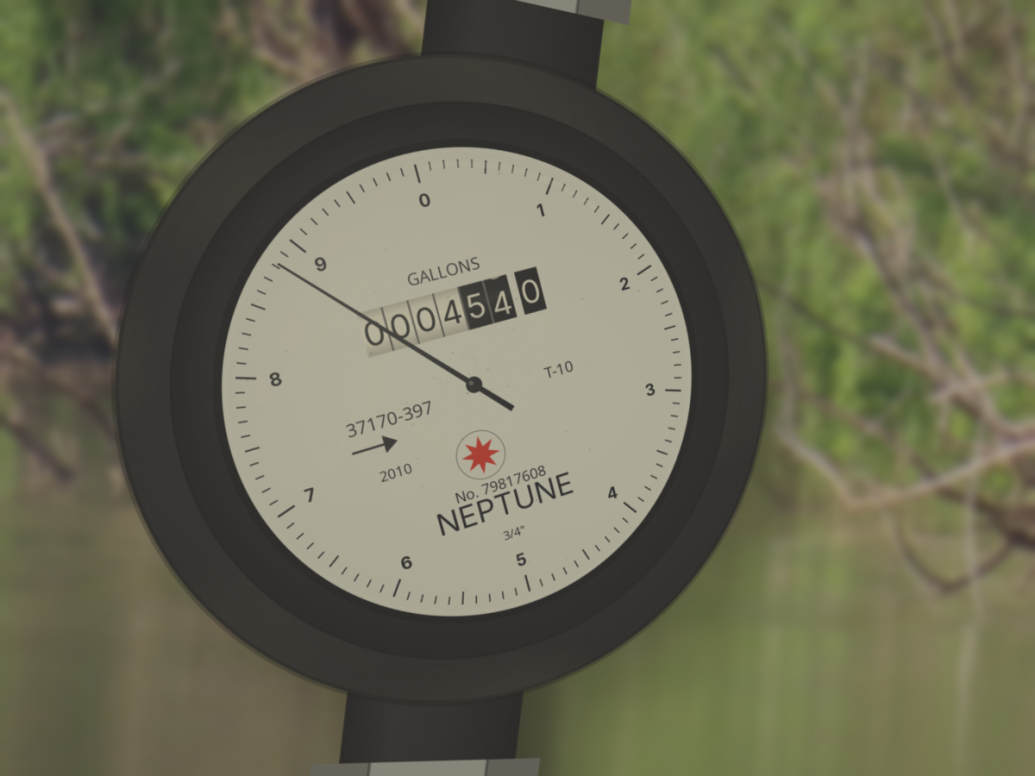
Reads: gal 4538.8
